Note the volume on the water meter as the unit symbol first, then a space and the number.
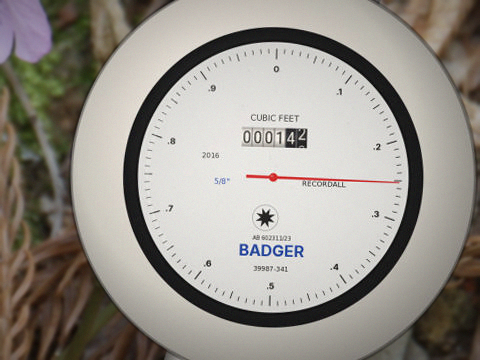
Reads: ft³ 142.25
